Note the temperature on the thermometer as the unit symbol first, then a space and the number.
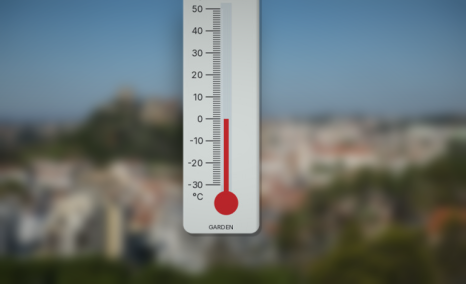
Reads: °C 0
